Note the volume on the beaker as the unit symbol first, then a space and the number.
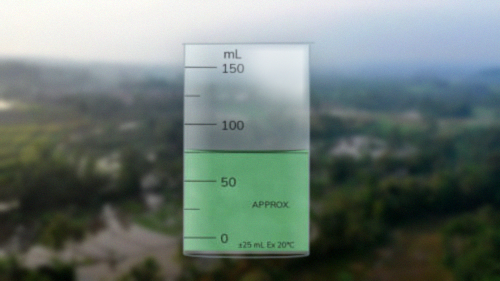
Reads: mL 75
